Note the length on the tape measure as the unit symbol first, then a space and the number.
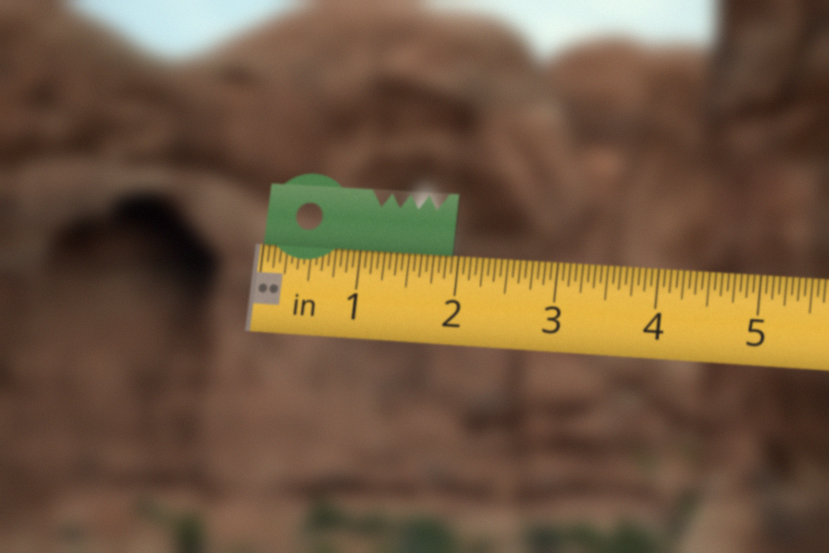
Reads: in 1.9375
